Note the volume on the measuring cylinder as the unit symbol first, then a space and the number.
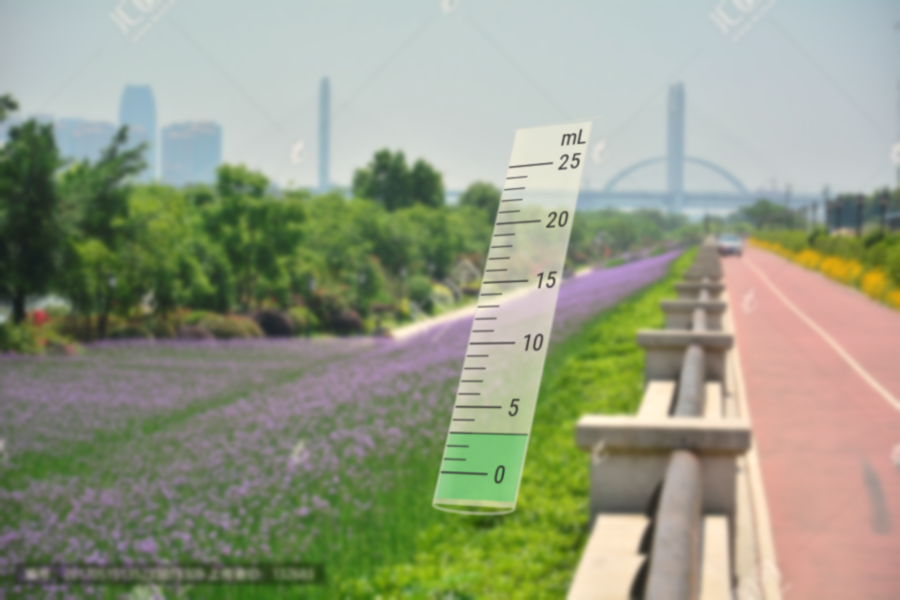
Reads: mL 3
